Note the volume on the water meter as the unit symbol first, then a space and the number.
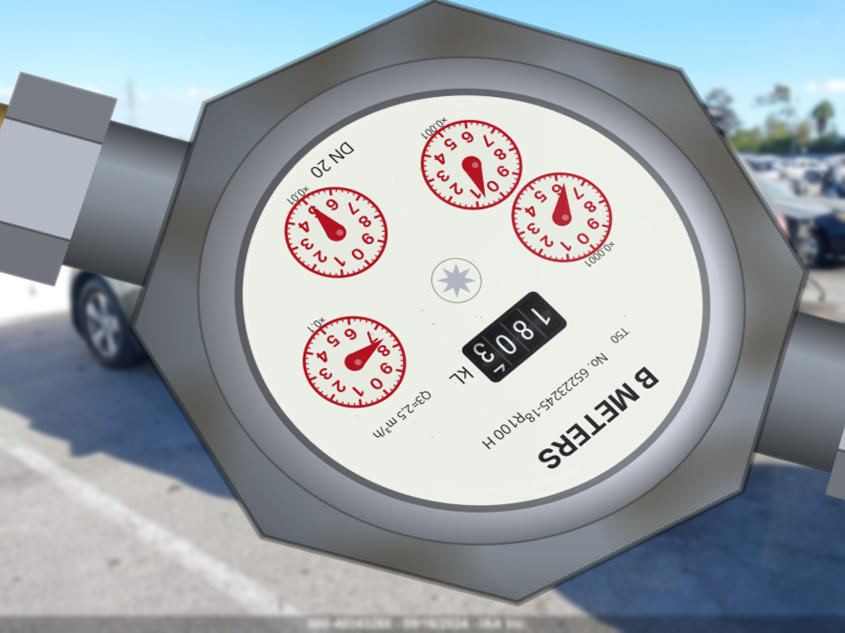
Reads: kL 1802.7506
